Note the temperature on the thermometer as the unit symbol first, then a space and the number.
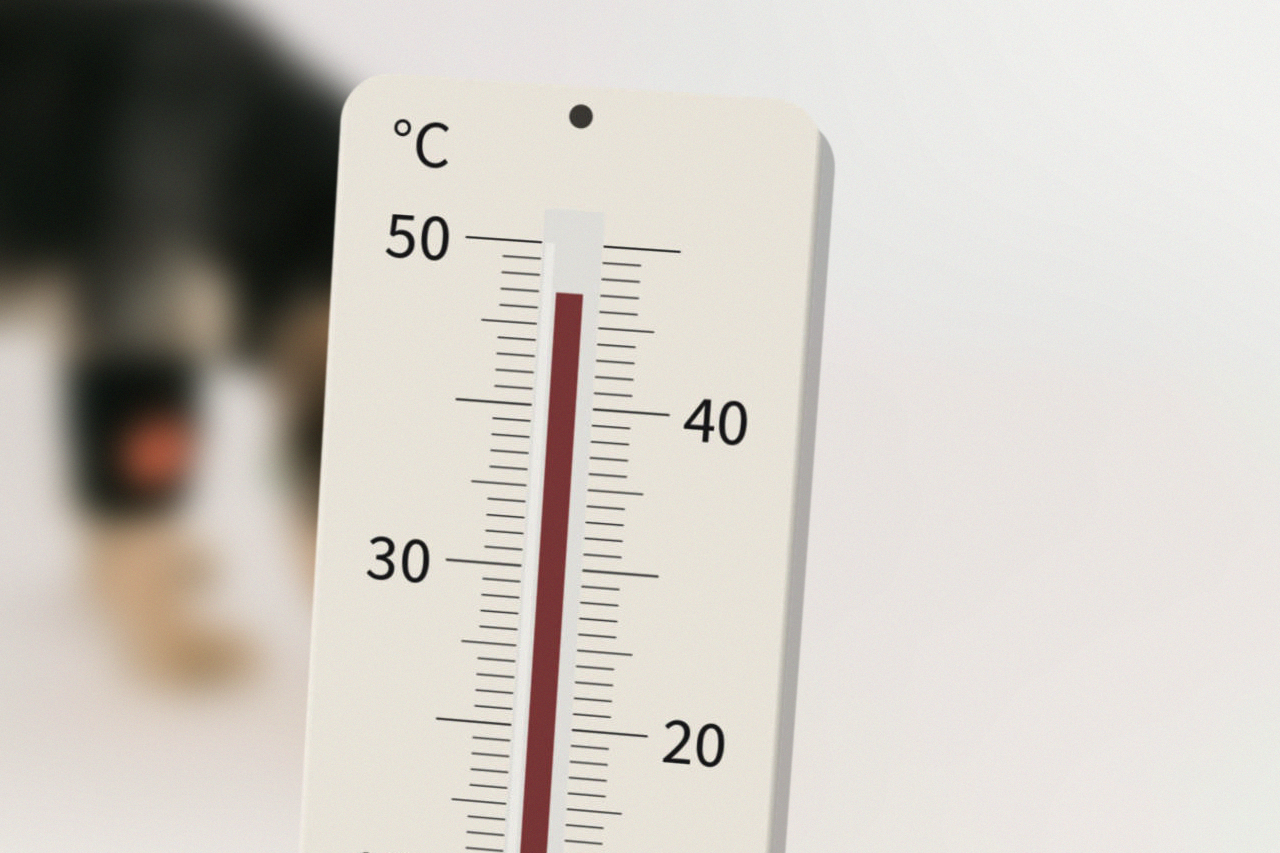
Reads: °C 47
